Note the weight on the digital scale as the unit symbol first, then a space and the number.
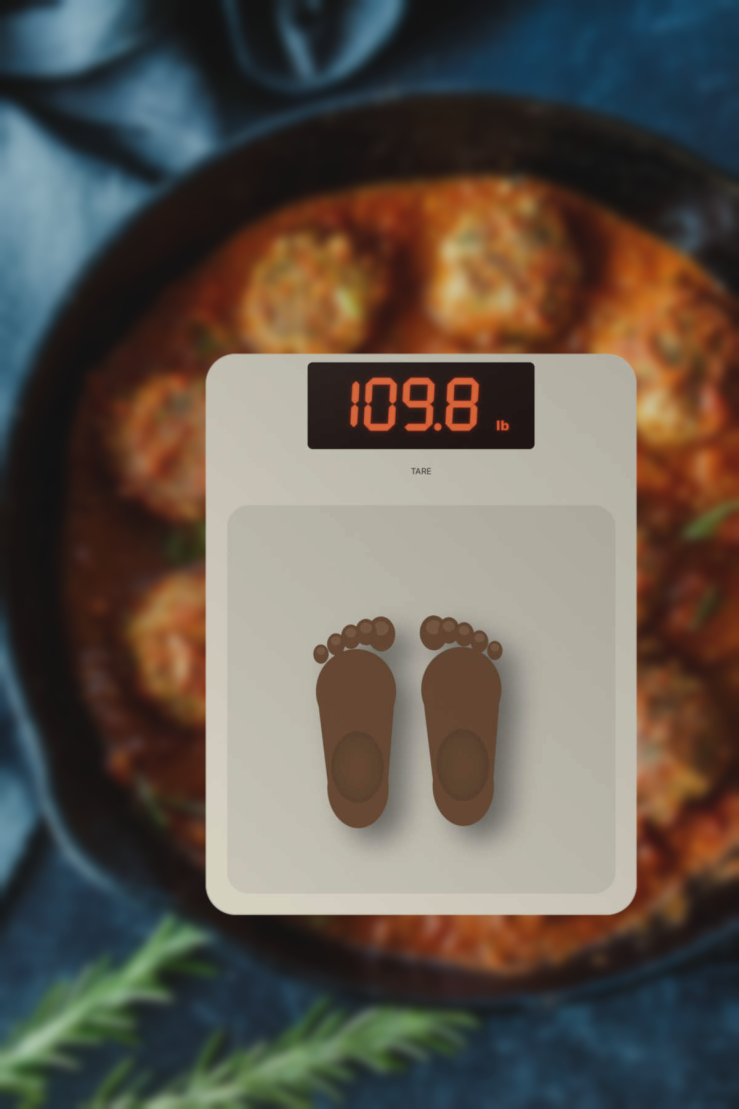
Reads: lb 109.8
